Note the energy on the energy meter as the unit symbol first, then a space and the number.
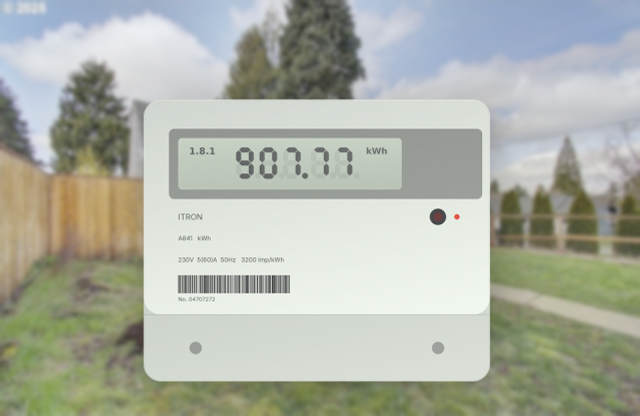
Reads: kWh 907.77
